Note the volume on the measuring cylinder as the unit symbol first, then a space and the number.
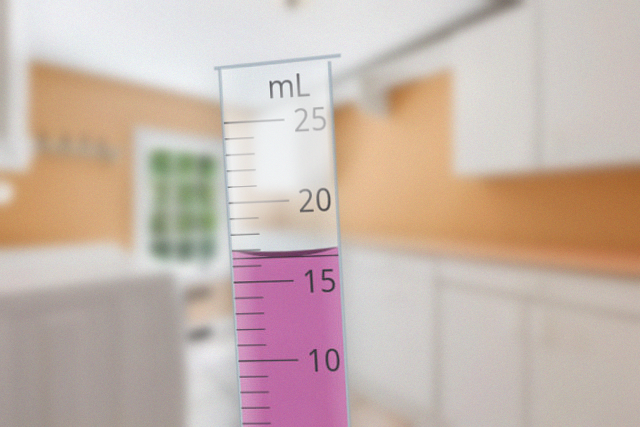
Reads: mL 16.5
